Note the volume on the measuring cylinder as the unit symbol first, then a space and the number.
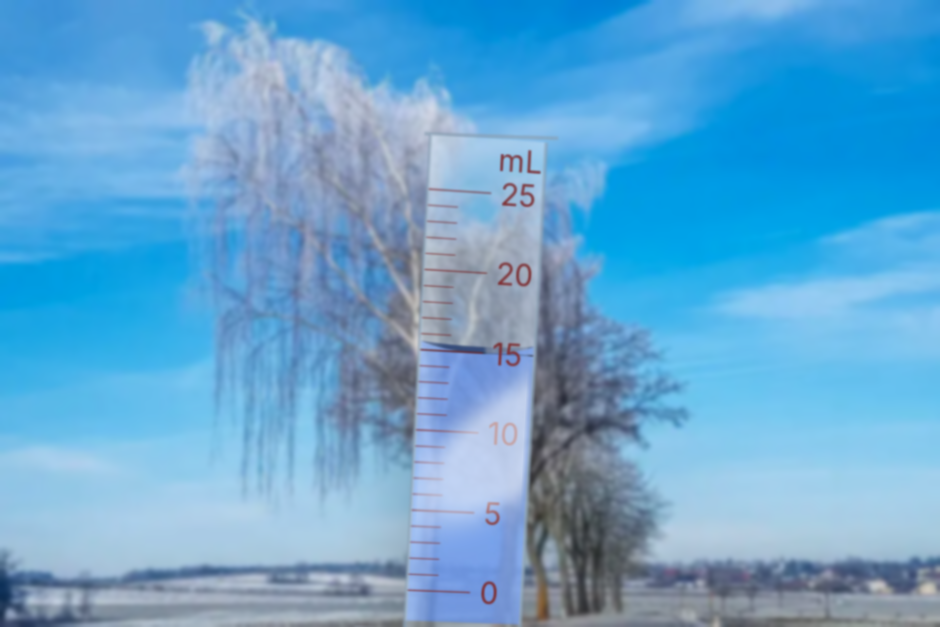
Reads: mL 15
